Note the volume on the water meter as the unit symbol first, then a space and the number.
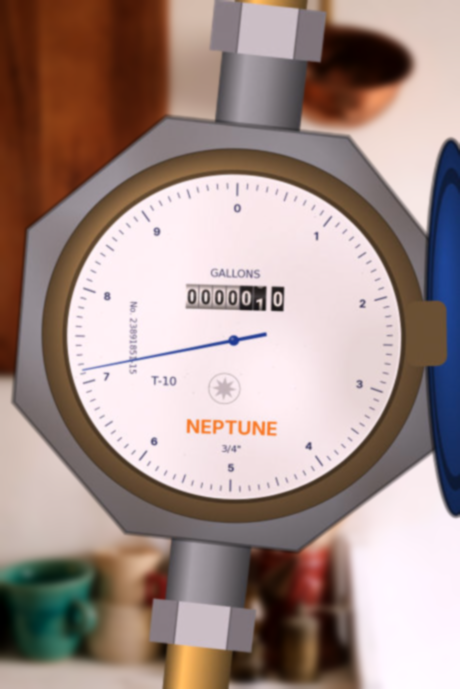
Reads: gal 7.1
